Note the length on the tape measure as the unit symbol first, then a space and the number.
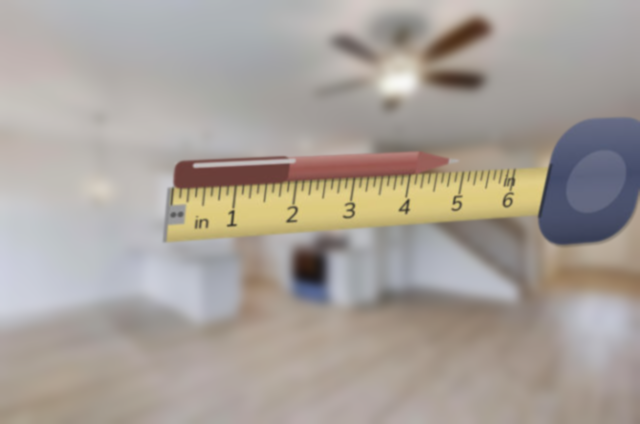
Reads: in 4.875
